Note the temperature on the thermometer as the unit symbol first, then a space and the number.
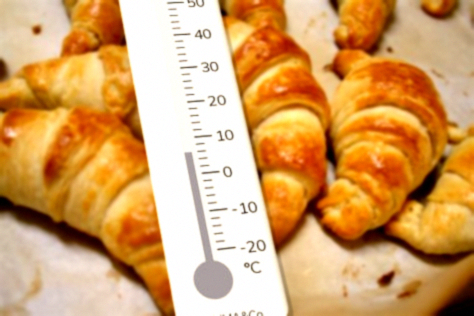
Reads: °C 6
